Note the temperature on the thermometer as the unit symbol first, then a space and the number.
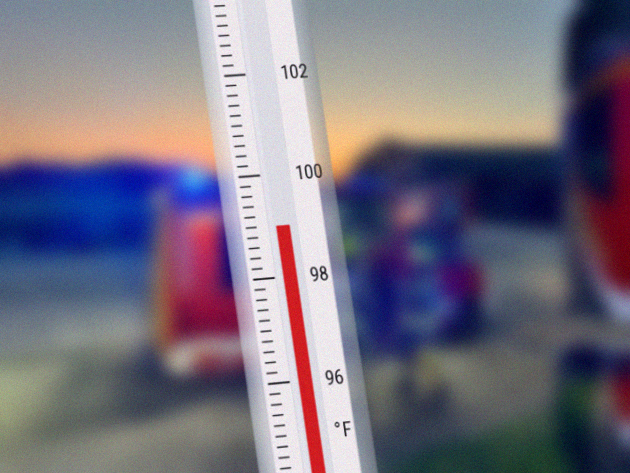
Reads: °F 99
